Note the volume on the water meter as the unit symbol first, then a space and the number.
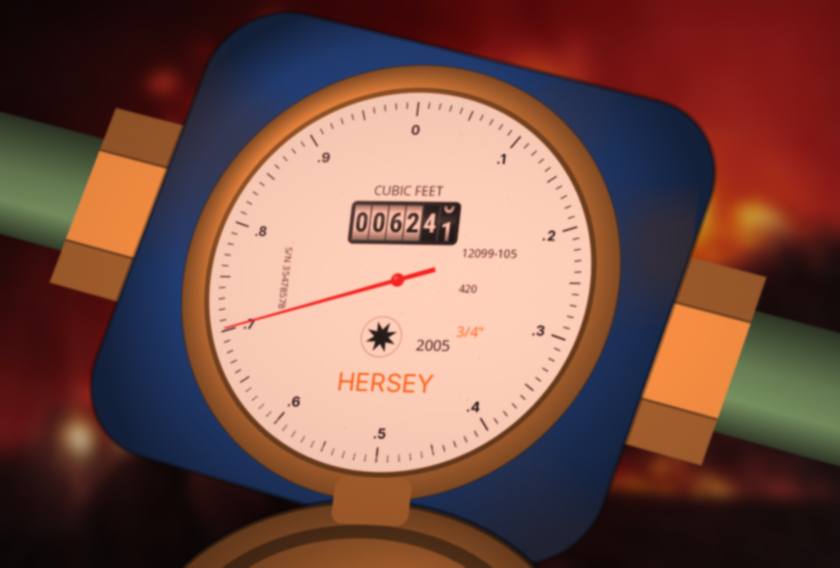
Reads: ft³ 6240.70
